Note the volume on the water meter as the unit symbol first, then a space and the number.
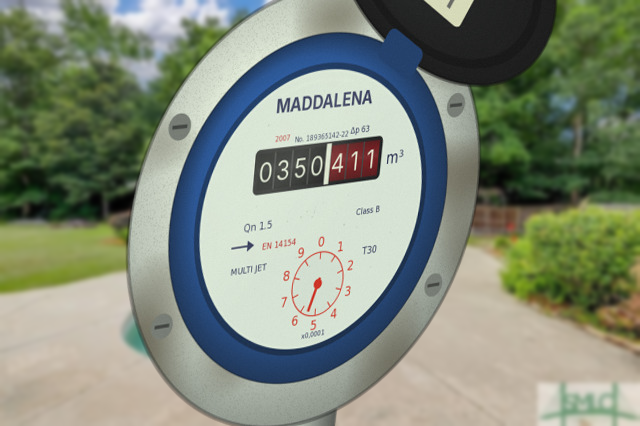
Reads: m³ 350.4115
